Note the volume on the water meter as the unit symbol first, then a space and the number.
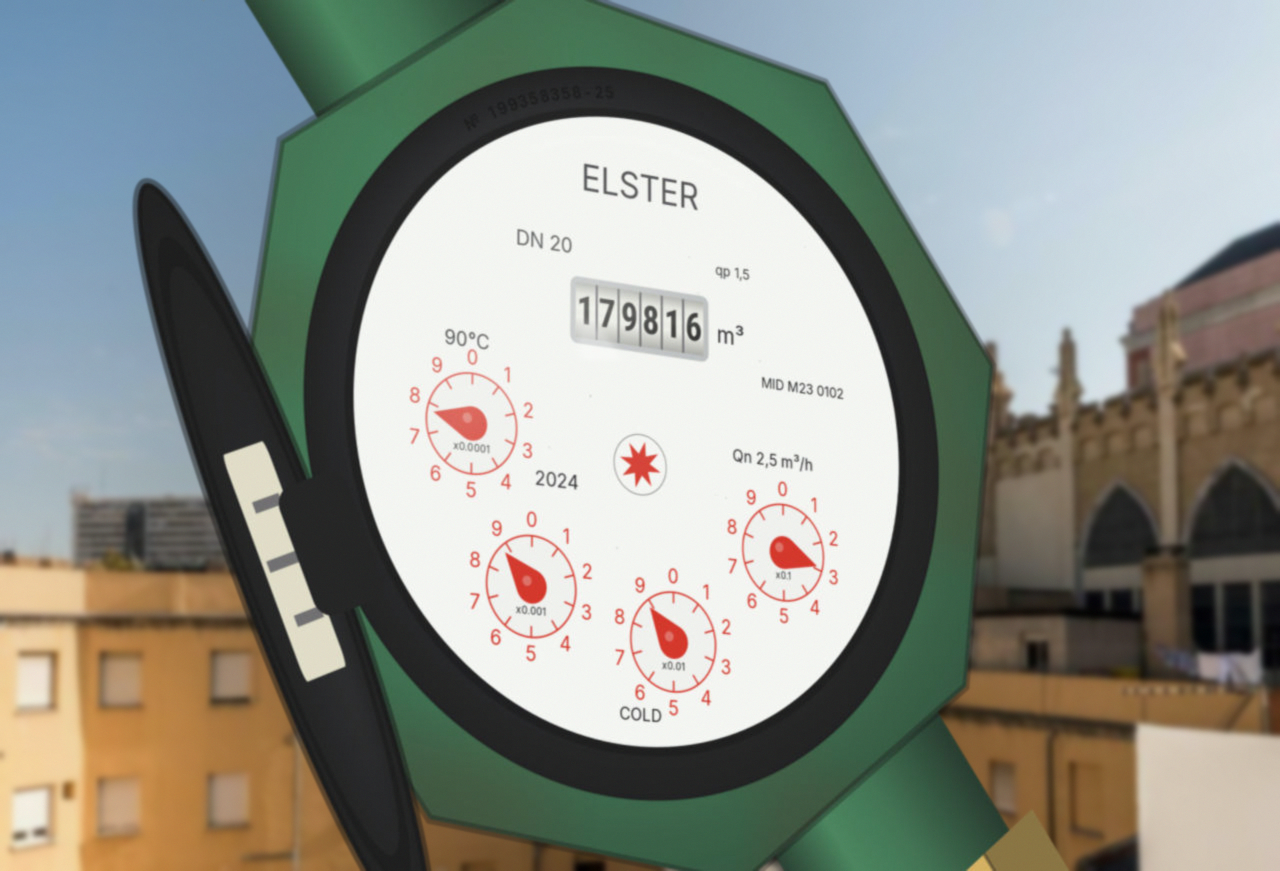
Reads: m³ 179816.2887
